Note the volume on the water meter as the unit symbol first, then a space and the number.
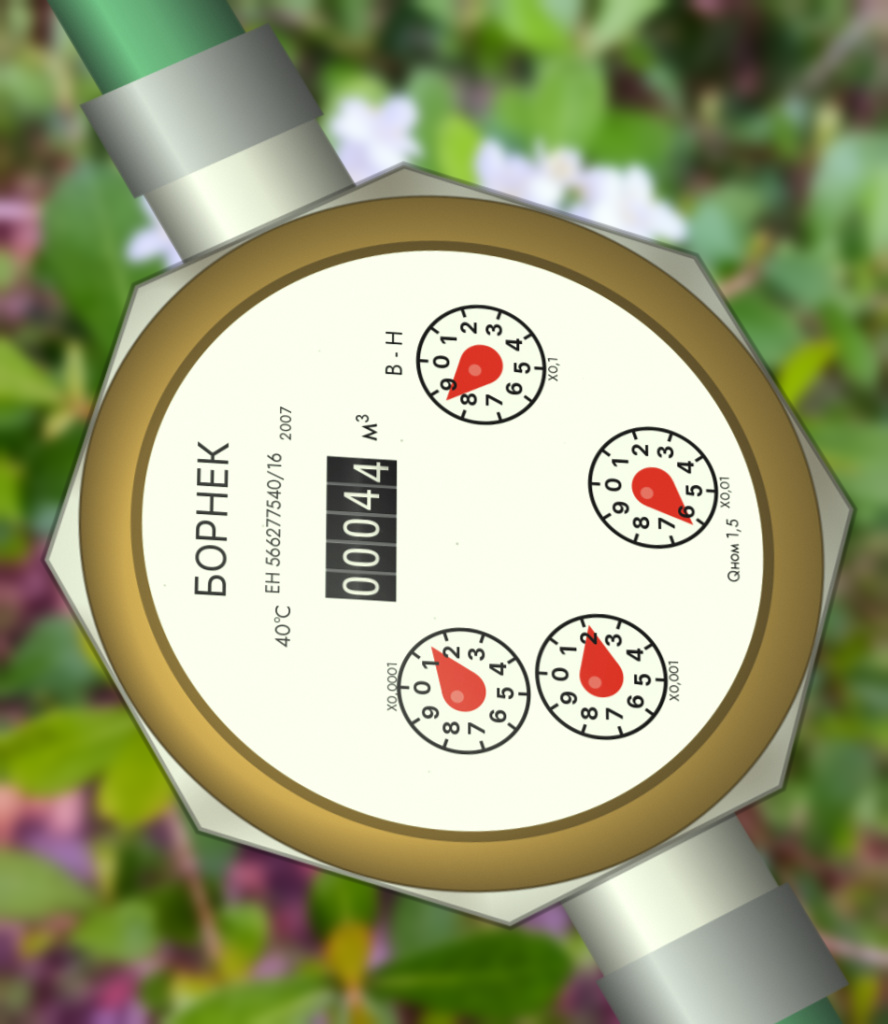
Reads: m³ 43.8621
